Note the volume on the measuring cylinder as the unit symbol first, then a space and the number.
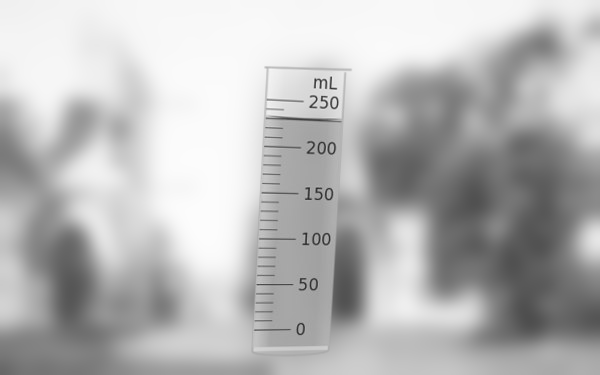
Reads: mL 230
